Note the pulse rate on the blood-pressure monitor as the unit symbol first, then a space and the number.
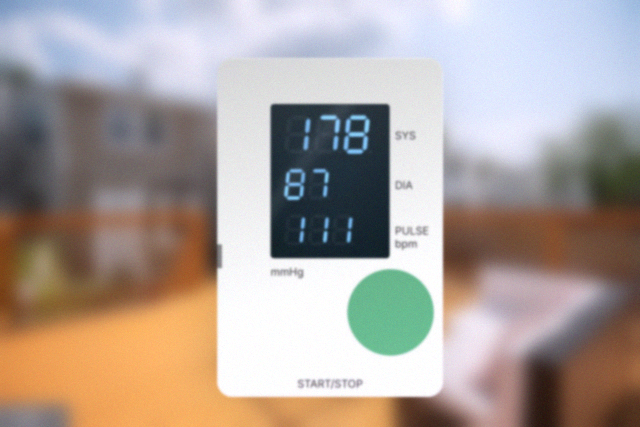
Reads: bpm 111
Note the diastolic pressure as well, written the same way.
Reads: mmHg 87
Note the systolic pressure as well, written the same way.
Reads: mmHg 178
